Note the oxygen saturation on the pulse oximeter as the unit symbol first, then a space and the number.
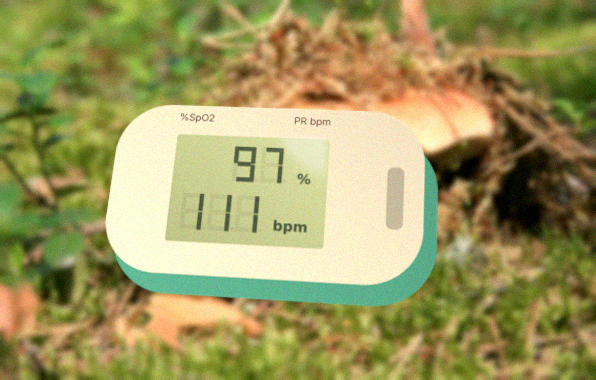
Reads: % 97
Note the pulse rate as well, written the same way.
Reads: bpm 111
